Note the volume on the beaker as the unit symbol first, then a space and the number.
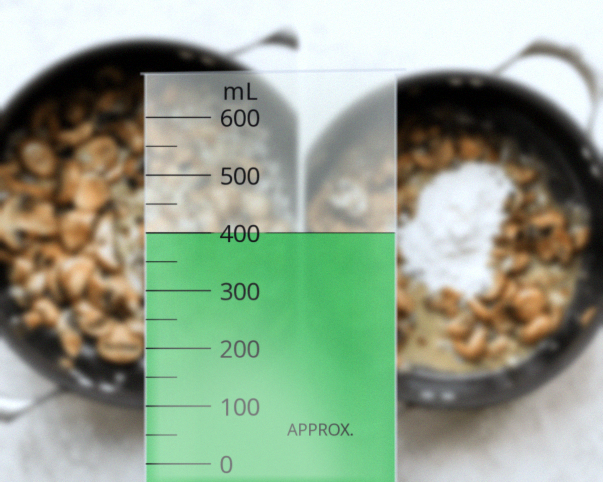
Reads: mL 400
